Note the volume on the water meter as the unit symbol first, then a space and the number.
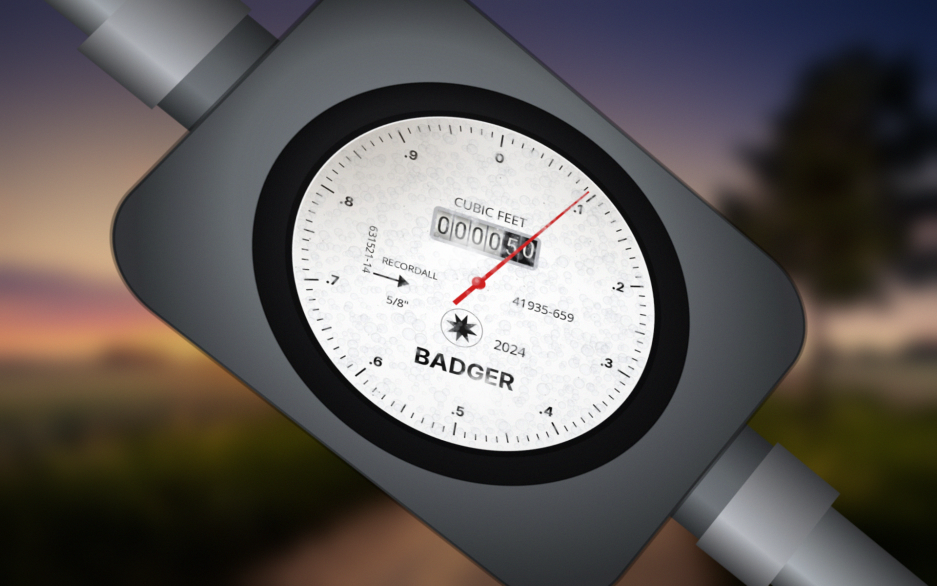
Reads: ft³ 50.09
